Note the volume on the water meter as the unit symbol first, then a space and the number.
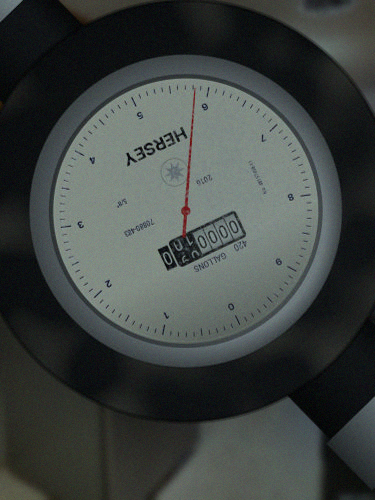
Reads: gal 95.8
